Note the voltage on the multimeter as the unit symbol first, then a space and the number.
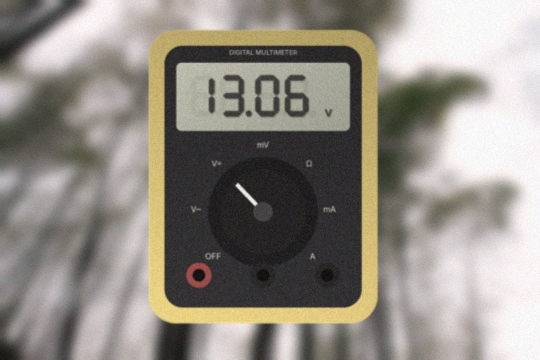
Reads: V 13.06
